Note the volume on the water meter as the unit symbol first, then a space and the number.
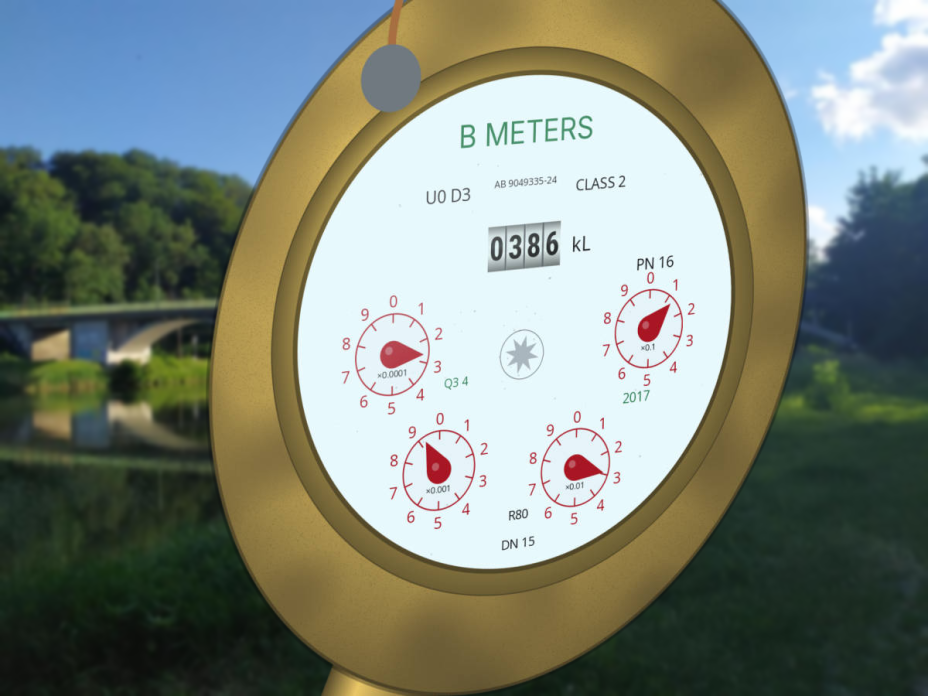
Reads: kL 386.1292
